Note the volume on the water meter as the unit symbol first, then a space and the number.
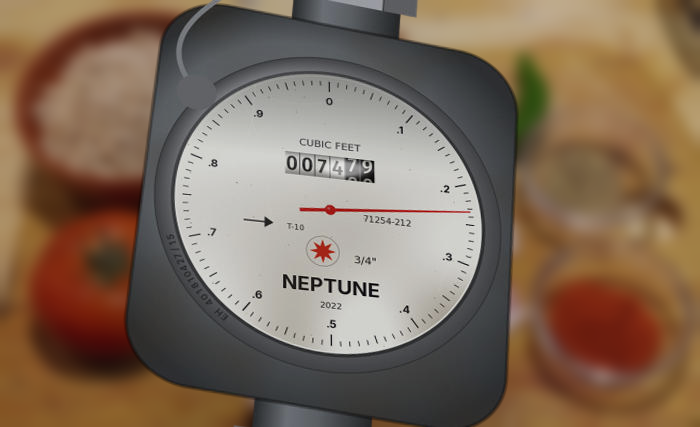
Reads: ft³ 7479.23
